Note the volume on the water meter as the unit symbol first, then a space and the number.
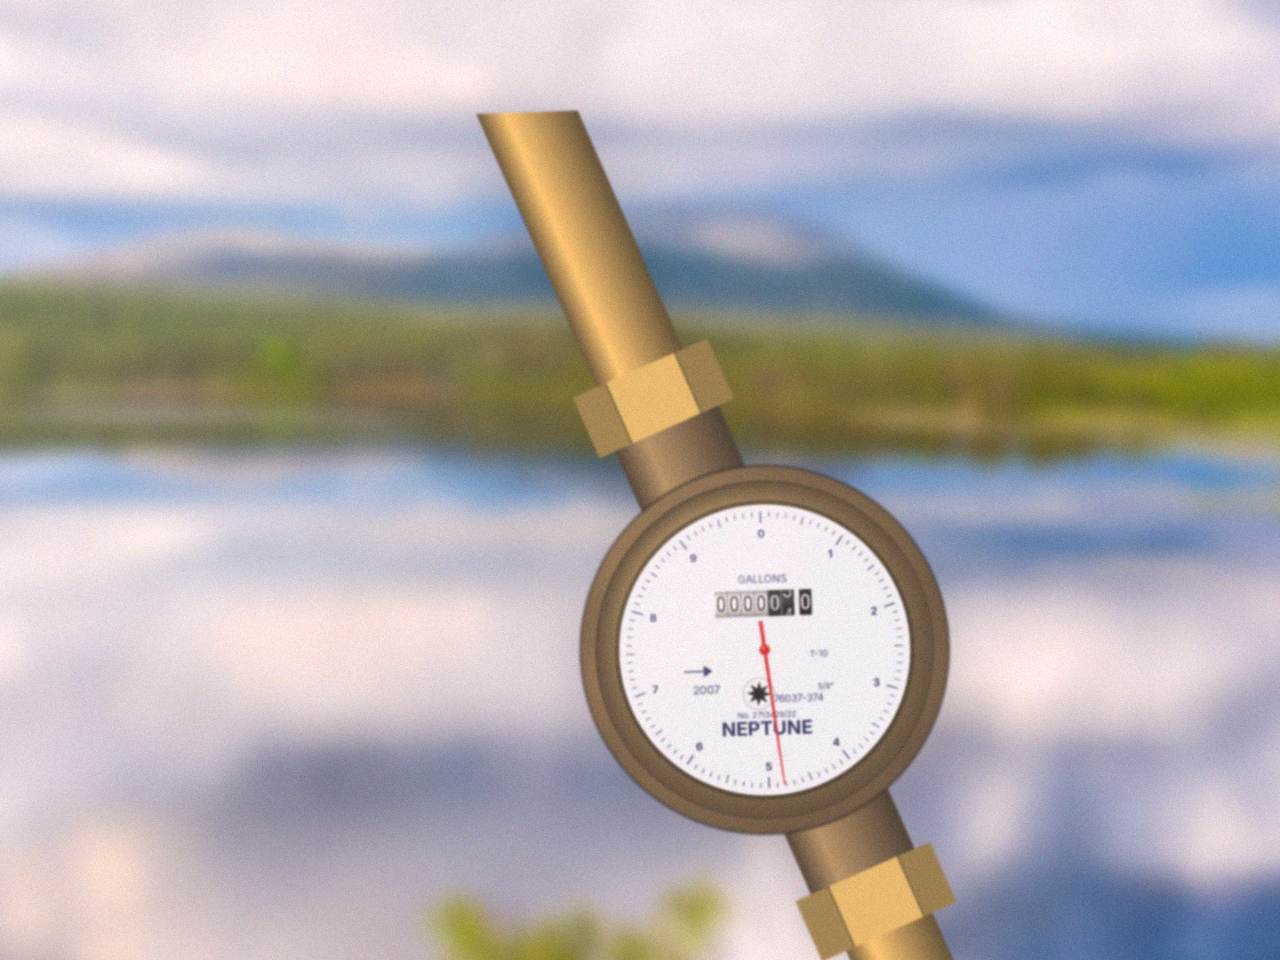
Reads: gal 34.8
